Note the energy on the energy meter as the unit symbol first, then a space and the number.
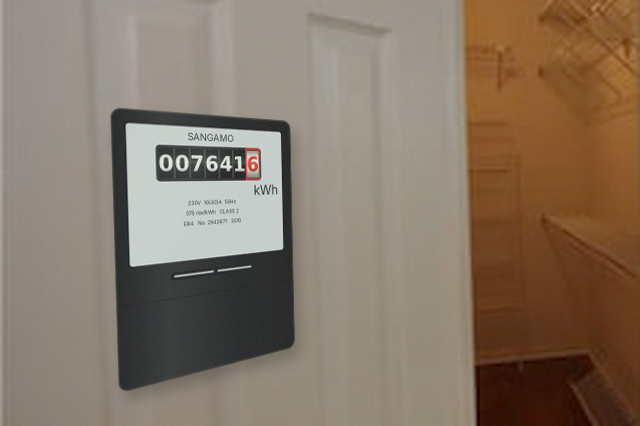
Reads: kWh 7641.6
